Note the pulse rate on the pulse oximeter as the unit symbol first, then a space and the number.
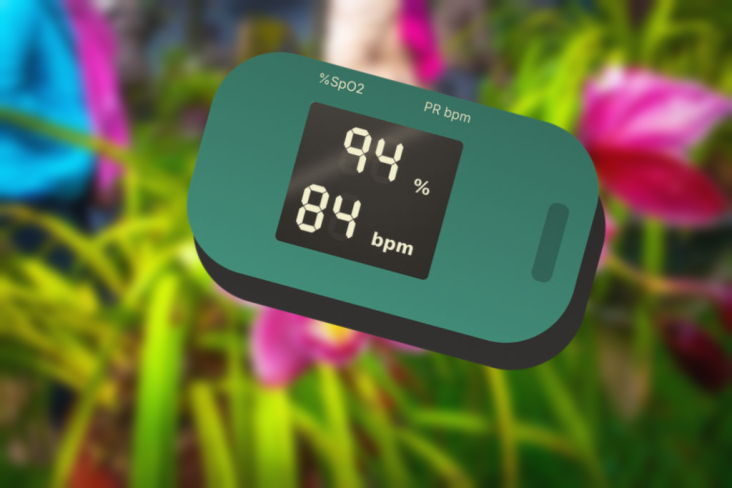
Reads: bpm 84
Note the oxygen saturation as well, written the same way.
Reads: % 94
